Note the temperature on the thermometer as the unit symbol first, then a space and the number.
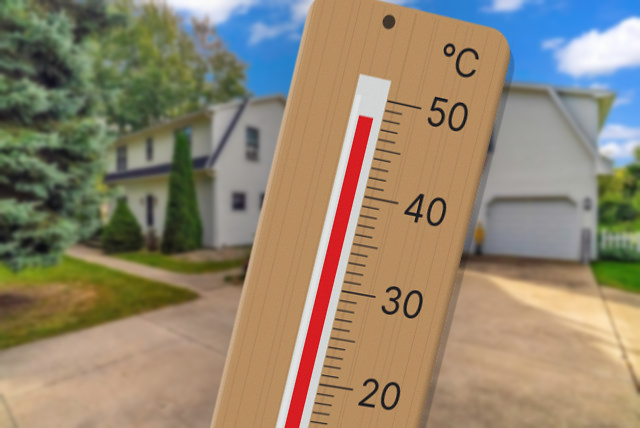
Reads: °C 48
